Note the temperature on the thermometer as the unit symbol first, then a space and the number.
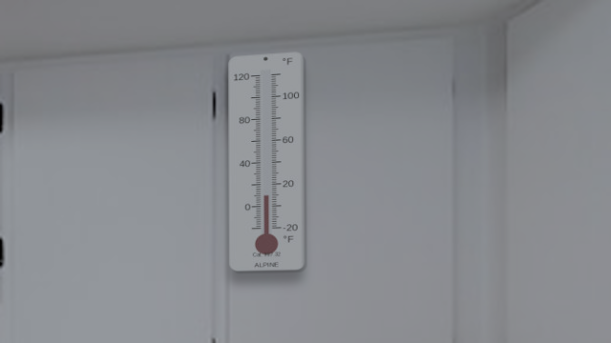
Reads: °F 10
